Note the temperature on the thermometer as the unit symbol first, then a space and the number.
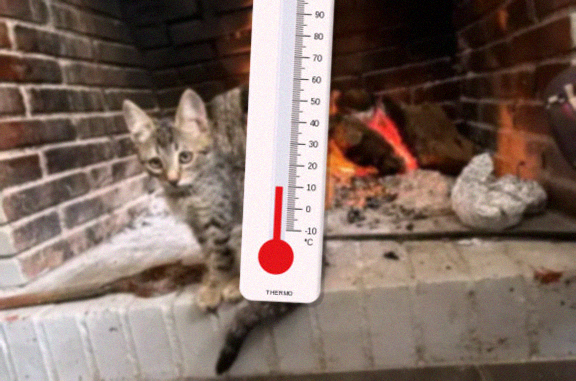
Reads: °C 10
